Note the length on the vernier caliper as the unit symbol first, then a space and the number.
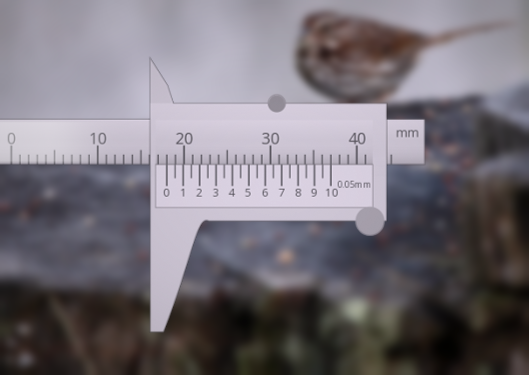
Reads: mm 18.0
